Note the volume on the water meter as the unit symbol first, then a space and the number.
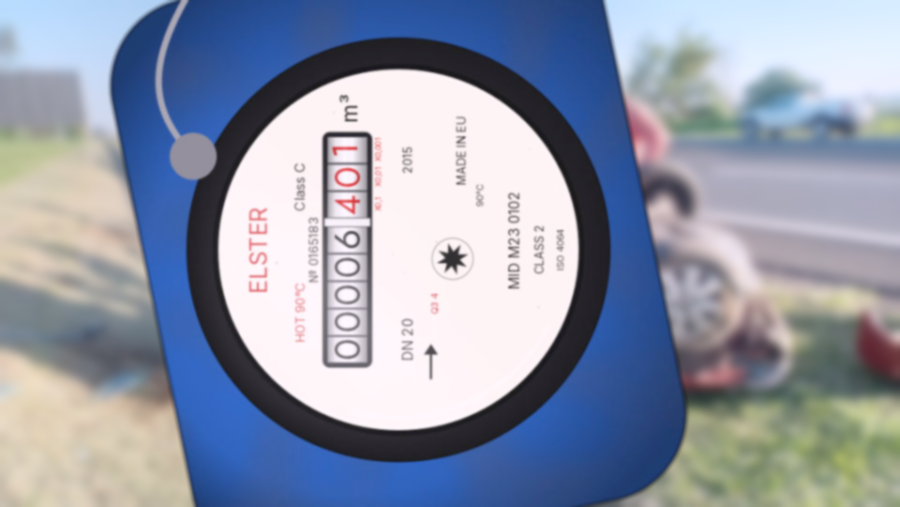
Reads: m³ 6.401
